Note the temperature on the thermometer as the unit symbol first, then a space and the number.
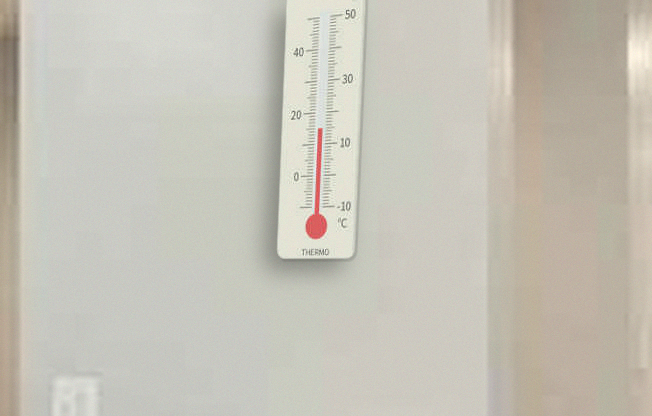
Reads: °C 15
